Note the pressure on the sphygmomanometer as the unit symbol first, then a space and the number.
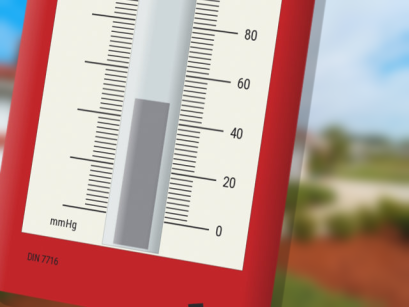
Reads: mmHg 48
